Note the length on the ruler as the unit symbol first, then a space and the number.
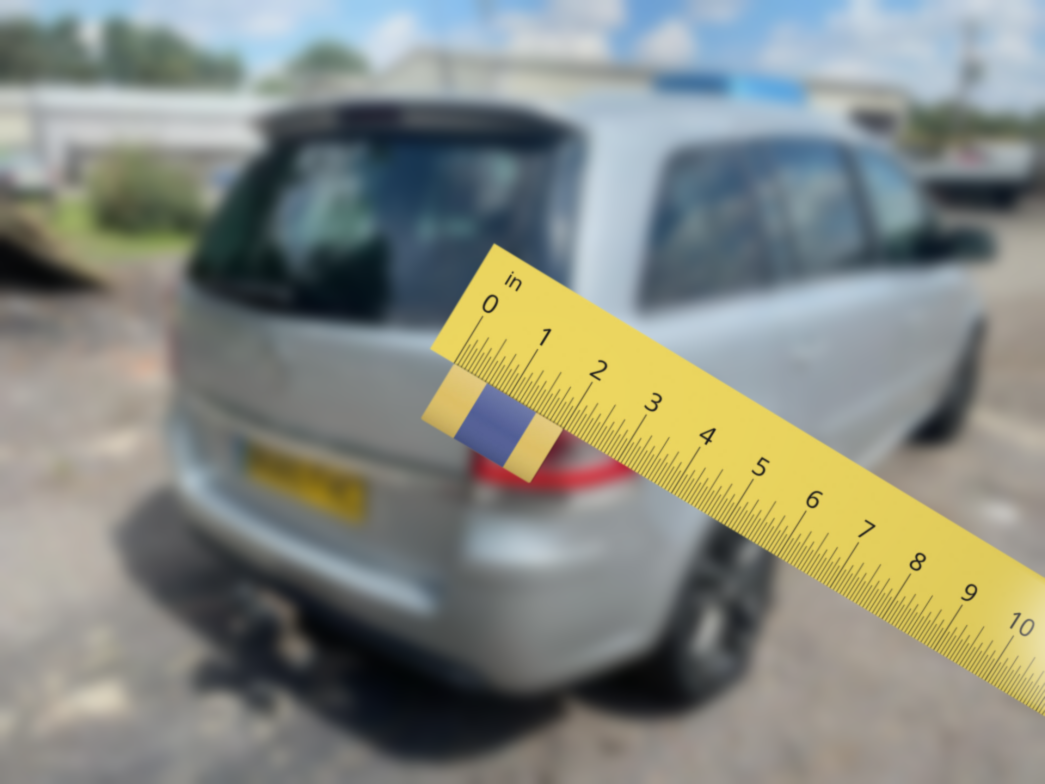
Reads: in 2
